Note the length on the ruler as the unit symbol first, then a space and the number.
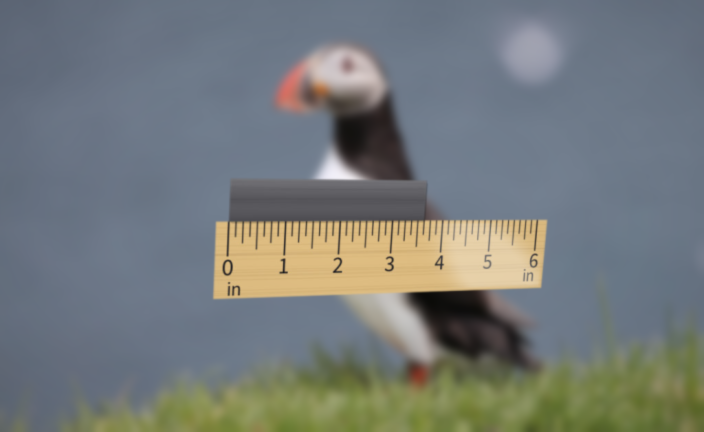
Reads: in 3.625
